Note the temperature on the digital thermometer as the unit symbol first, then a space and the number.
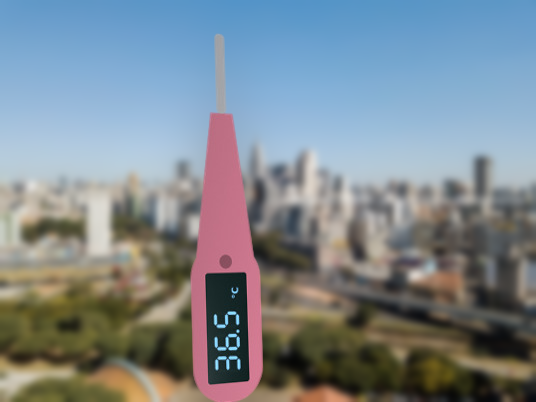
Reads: °C 36.5
